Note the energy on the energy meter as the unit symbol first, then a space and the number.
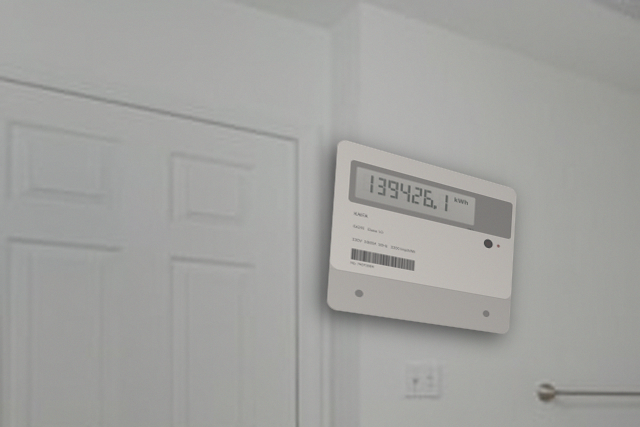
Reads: kWh 139426.1
